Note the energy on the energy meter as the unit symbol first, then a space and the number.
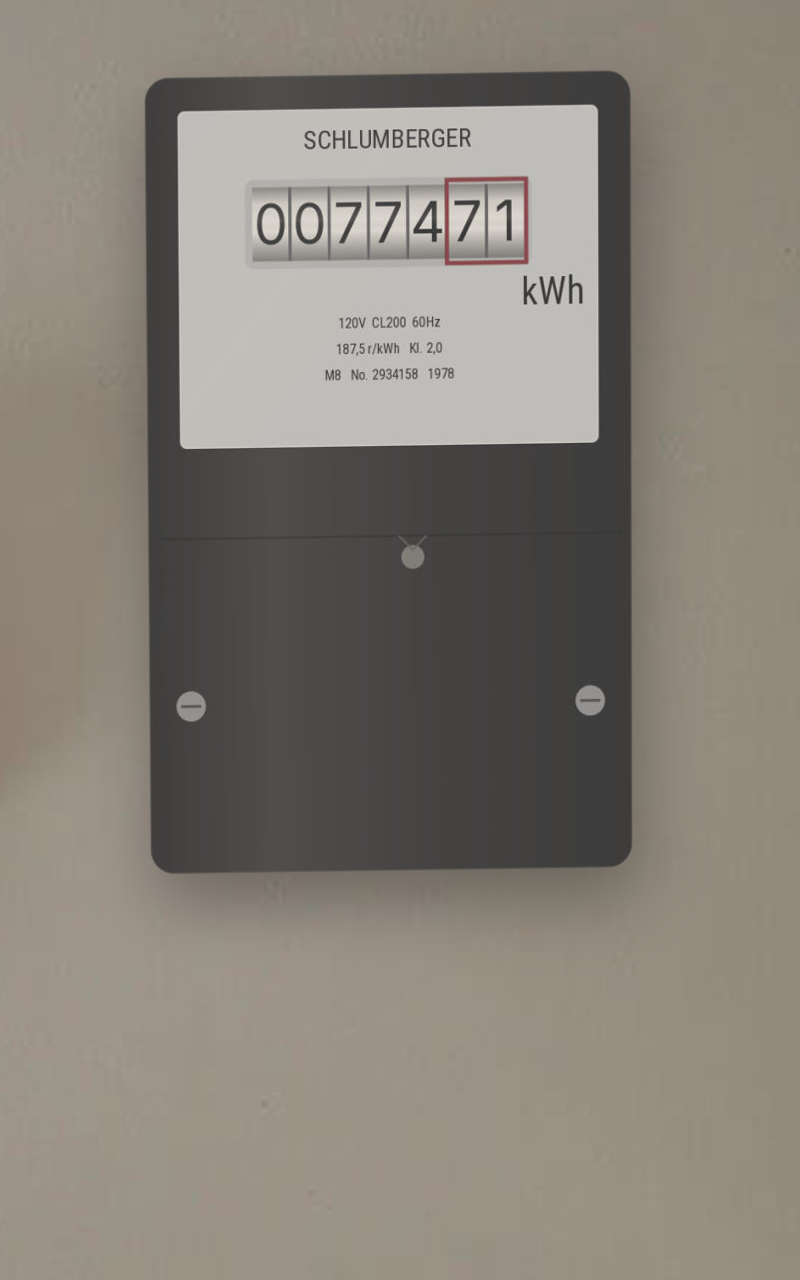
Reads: kWh 774.71
